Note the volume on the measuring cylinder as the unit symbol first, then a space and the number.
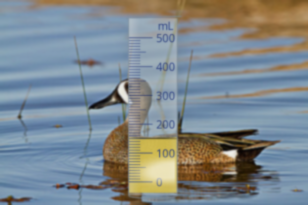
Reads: mL 150
